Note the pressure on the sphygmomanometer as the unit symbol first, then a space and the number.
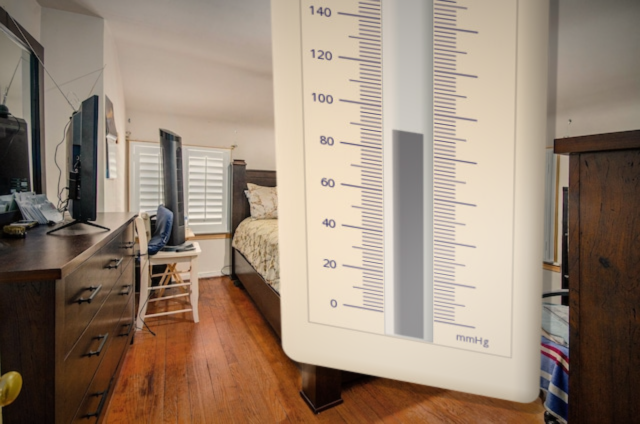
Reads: mmHg 90
